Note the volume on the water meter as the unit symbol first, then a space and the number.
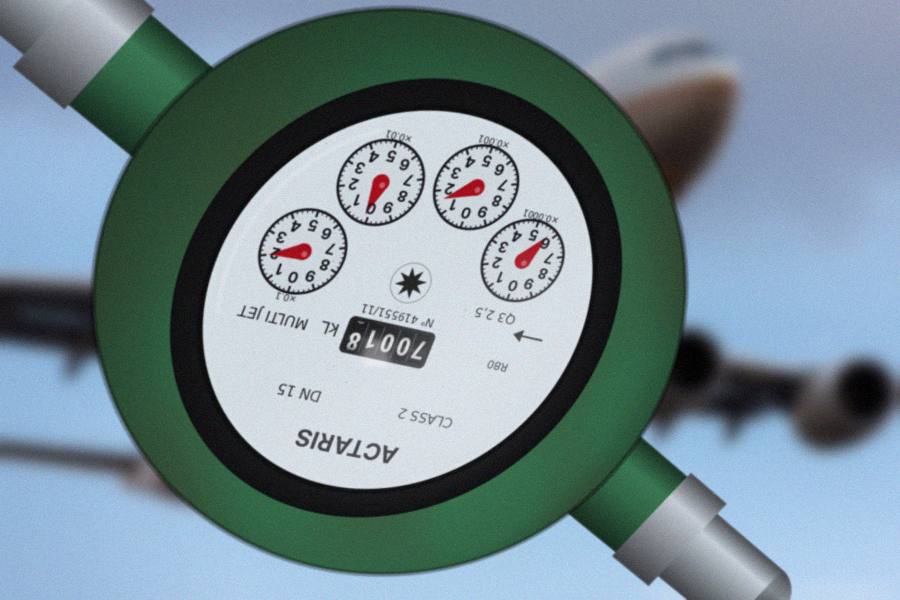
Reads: kL 70018.2015
